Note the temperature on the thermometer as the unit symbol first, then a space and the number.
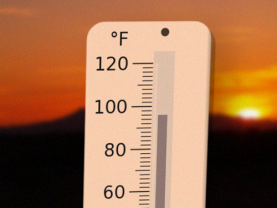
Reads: °F 96
